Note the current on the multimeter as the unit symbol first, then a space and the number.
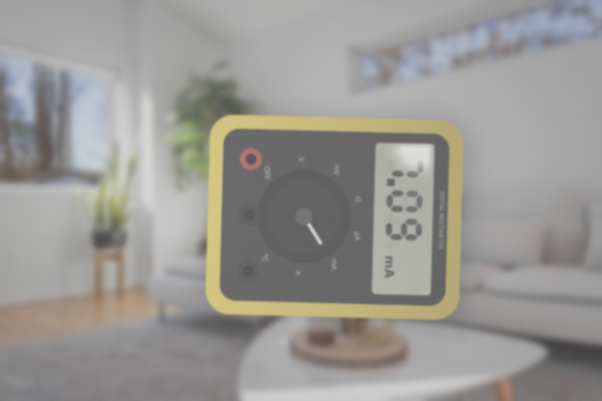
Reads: mA 7.09
